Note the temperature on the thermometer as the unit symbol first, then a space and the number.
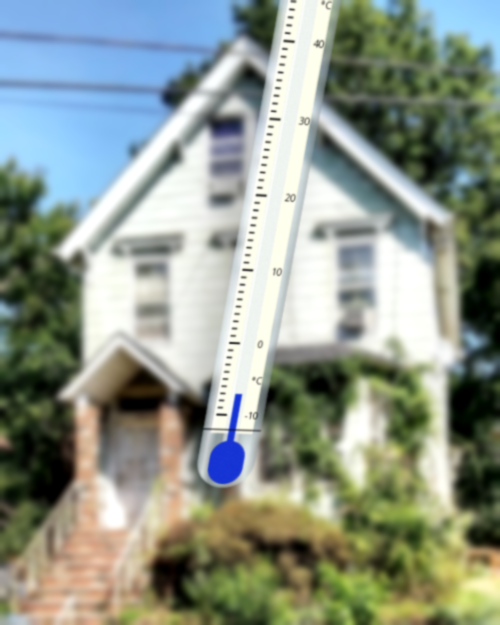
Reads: °C -7
